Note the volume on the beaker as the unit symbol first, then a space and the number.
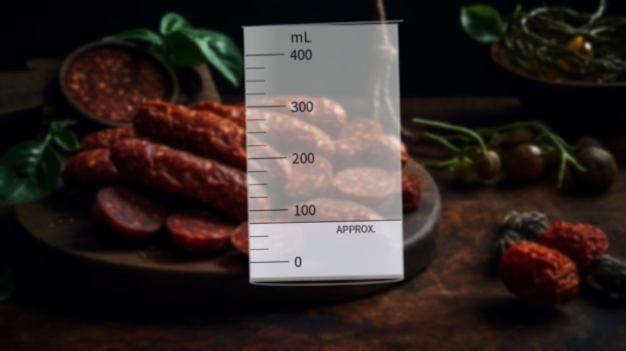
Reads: mL 75
